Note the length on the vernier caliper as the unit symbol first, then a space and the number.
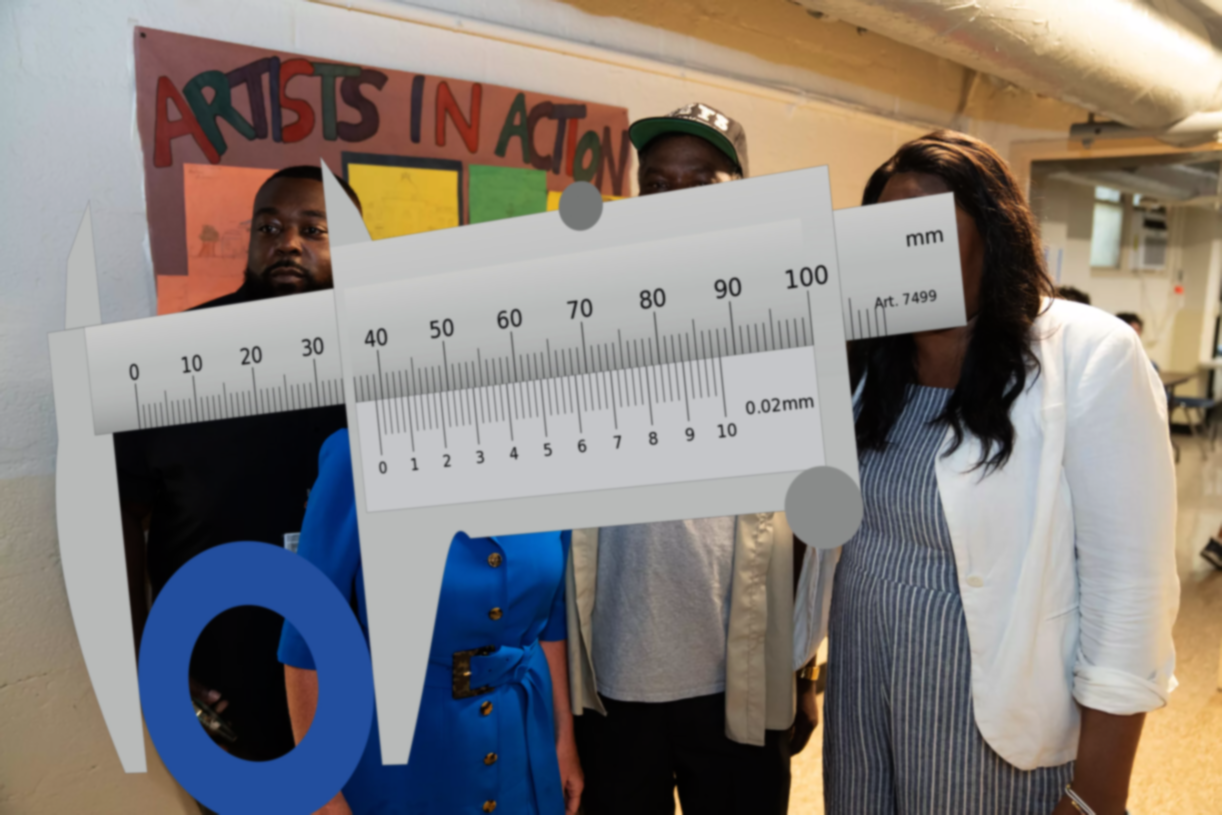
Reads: mm 39.0
